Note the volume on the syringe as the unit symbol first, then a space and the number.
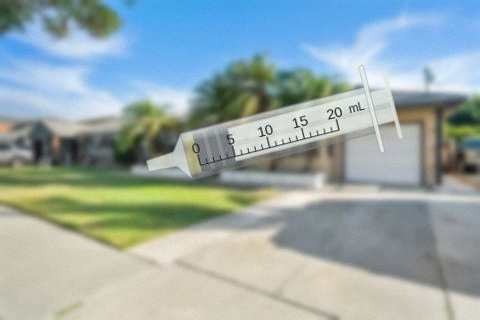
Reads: mL 0
